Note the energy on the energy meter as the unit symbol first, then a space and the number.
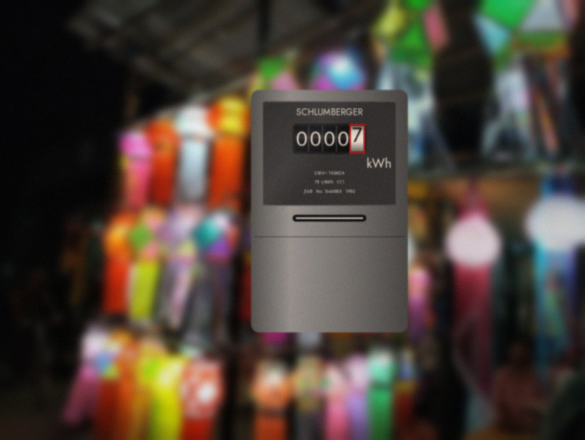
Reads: kWh 0.7
